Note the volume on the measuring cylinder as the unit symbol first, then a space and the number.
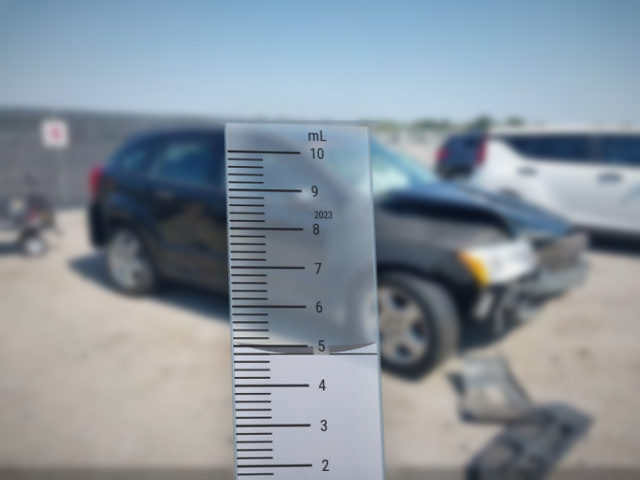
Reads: mL 4.8
